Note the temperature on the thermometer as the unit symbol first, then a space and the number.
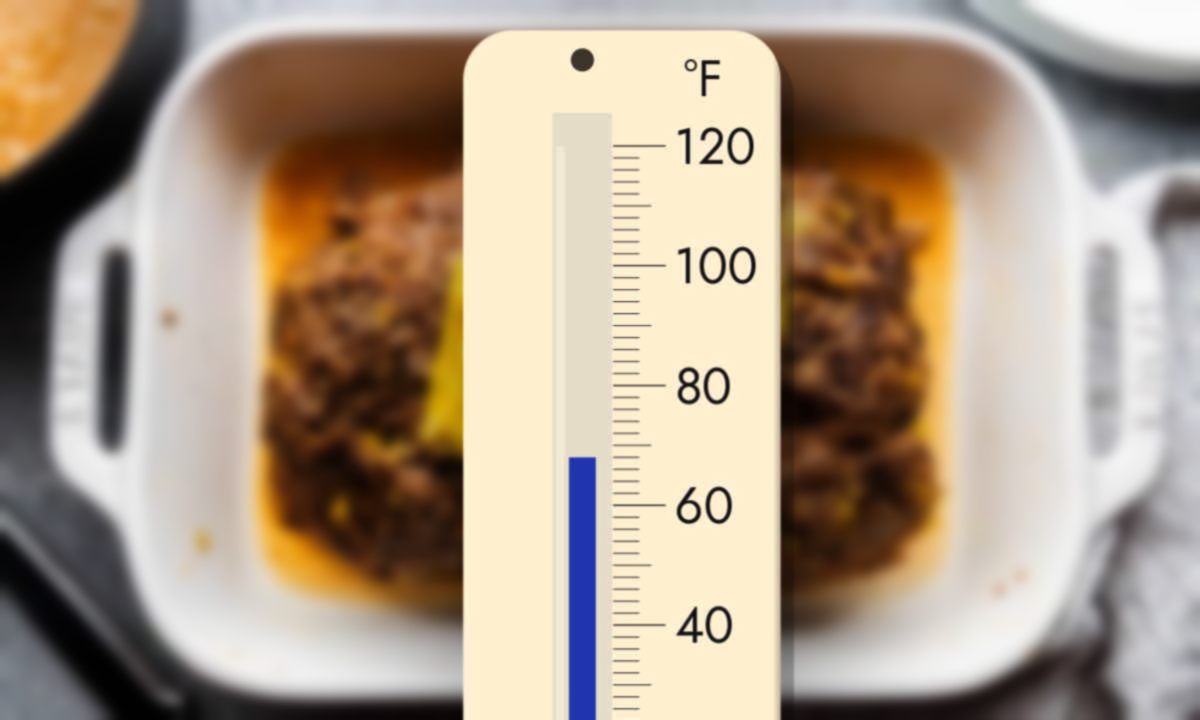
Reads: °F 68
